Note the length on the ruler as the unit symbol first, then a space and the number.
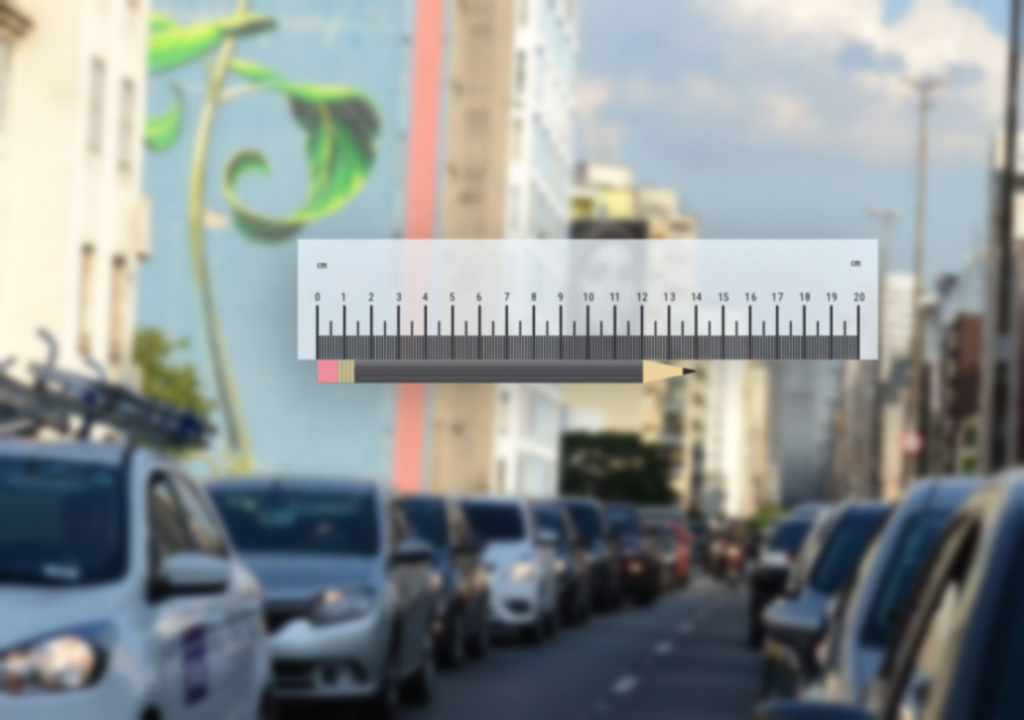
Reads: cm 14
